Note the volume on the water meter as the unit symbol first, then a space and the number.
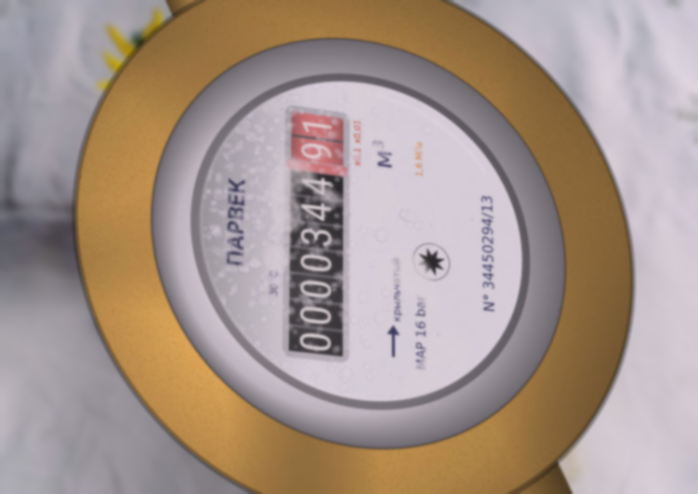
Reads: m³ 344.91
